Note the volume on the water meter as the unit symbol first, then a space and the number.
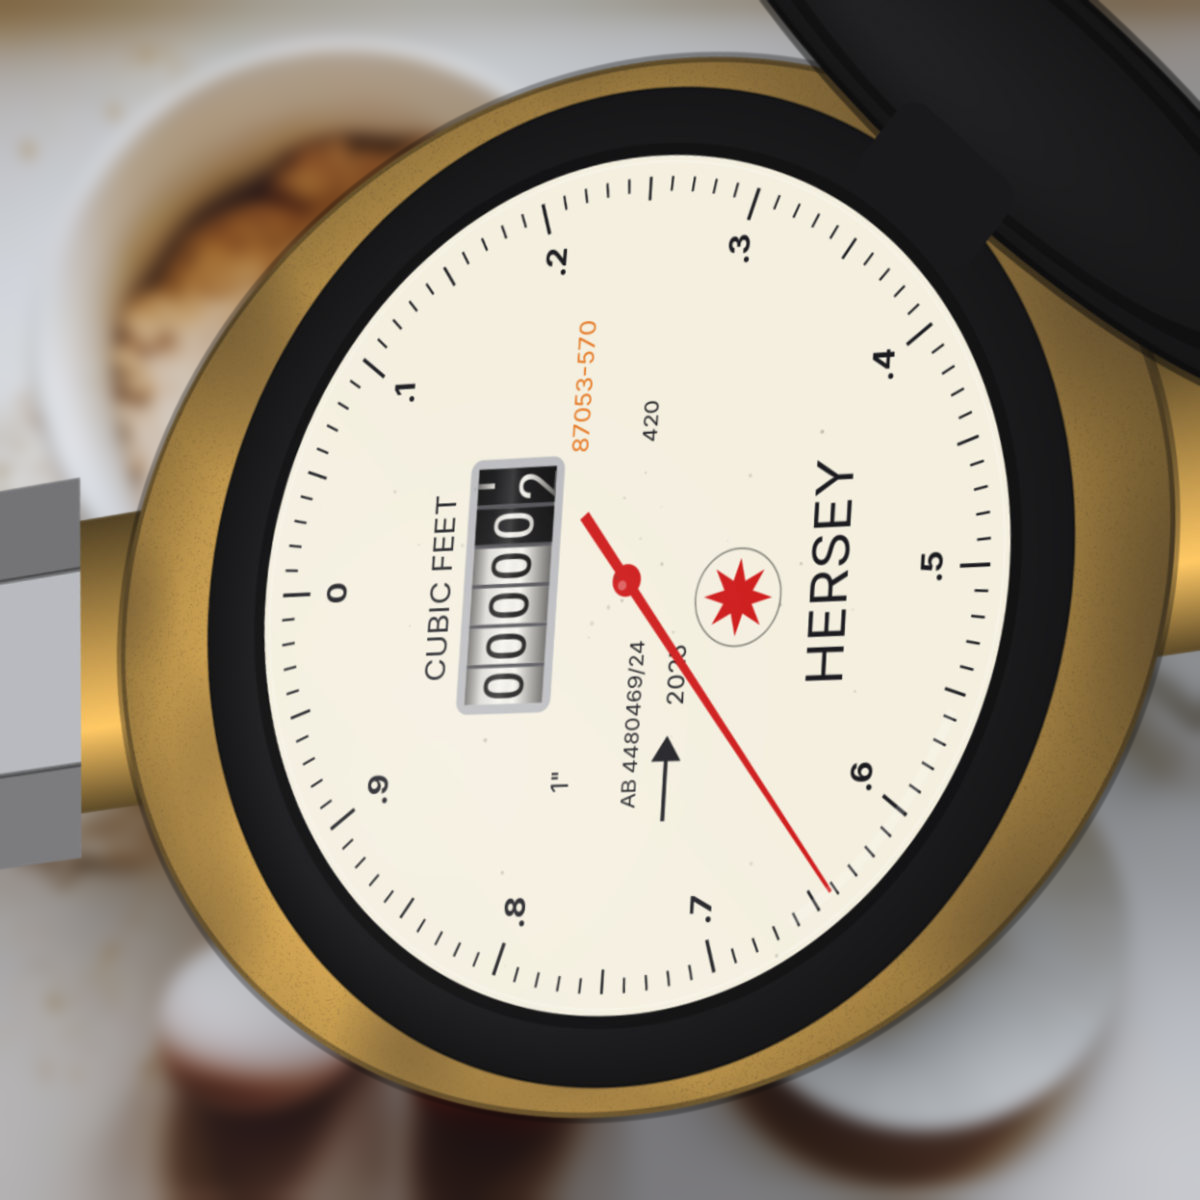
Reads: ft³ 1.64
